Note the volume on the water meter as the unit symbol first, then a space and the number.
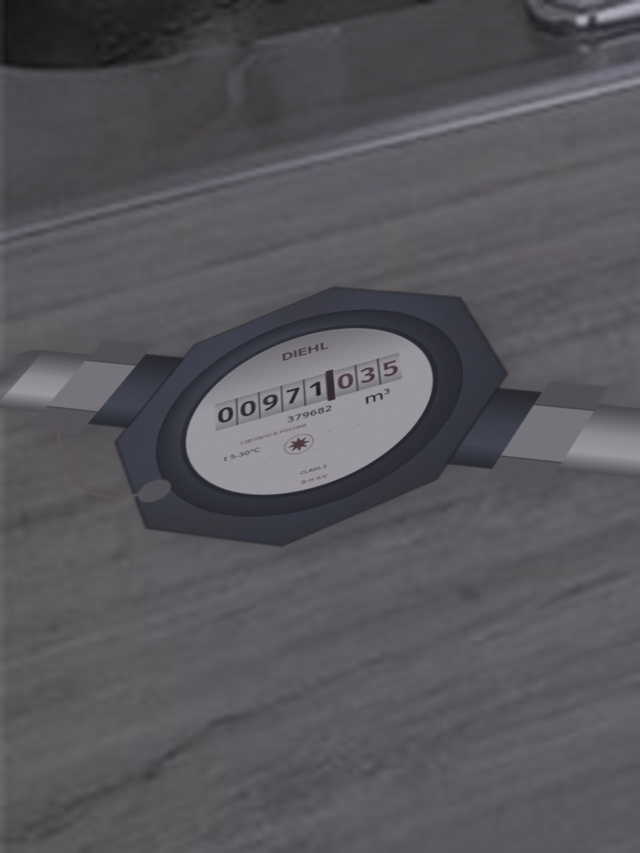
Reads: m³ 971.035
